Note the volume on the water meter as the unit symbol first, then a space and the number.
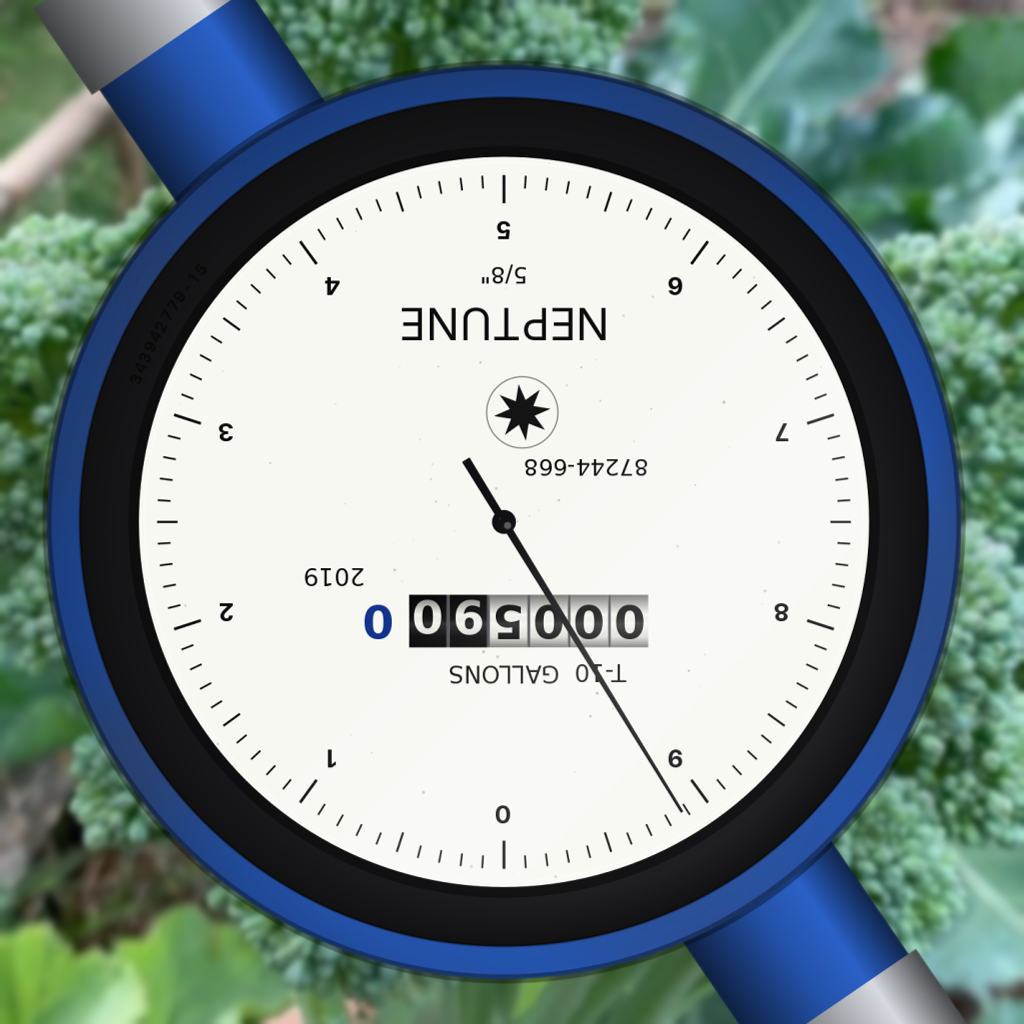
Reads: gal 5899.1
